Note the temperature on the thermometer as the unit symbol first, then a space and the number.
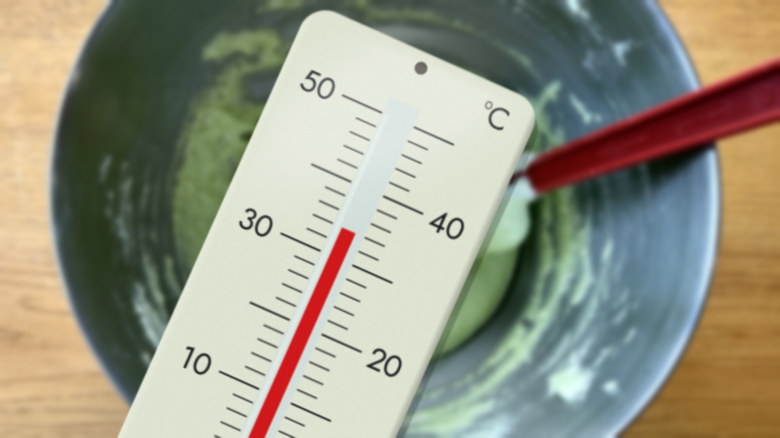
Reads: °C 34
